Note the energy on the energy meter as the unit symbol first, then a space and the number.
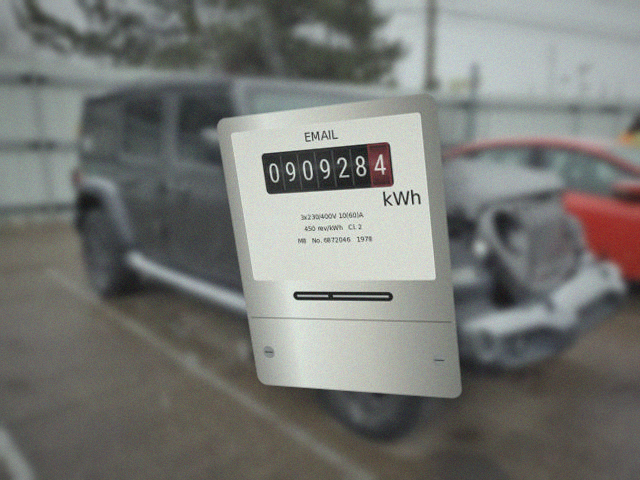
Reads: kWh 90928.4
